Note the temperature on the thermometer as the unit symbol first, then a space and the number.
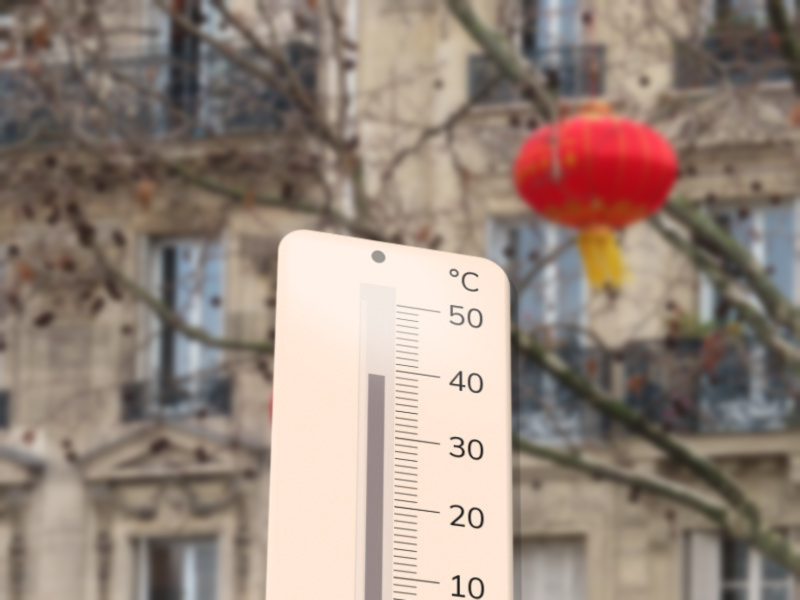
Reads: °C 39
